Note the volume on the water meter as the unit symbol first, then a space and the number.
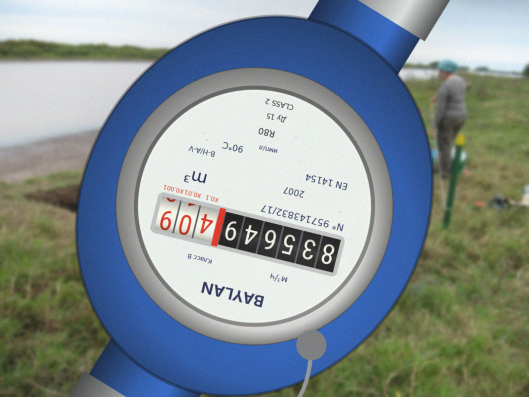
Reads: m³ 835649.409
